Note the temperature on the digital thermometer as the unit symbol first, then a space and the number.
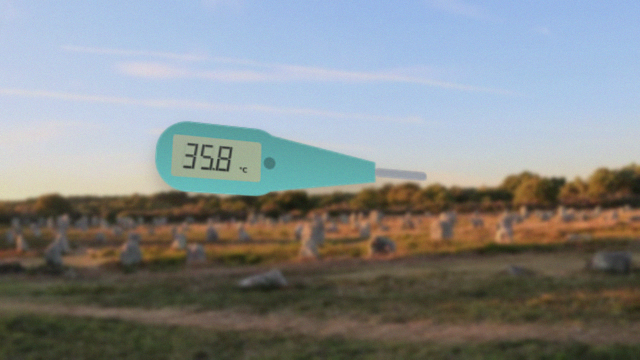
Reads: °C 35.8
